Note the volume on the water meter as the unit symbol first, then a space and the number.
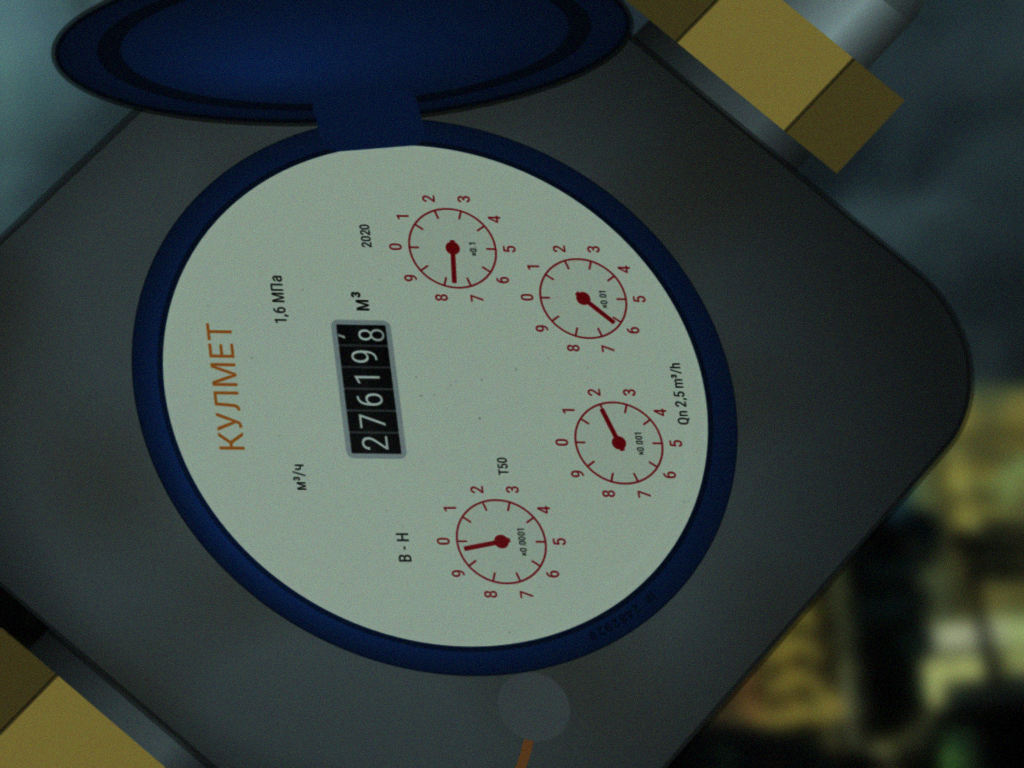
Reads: m³ 276197.7619
